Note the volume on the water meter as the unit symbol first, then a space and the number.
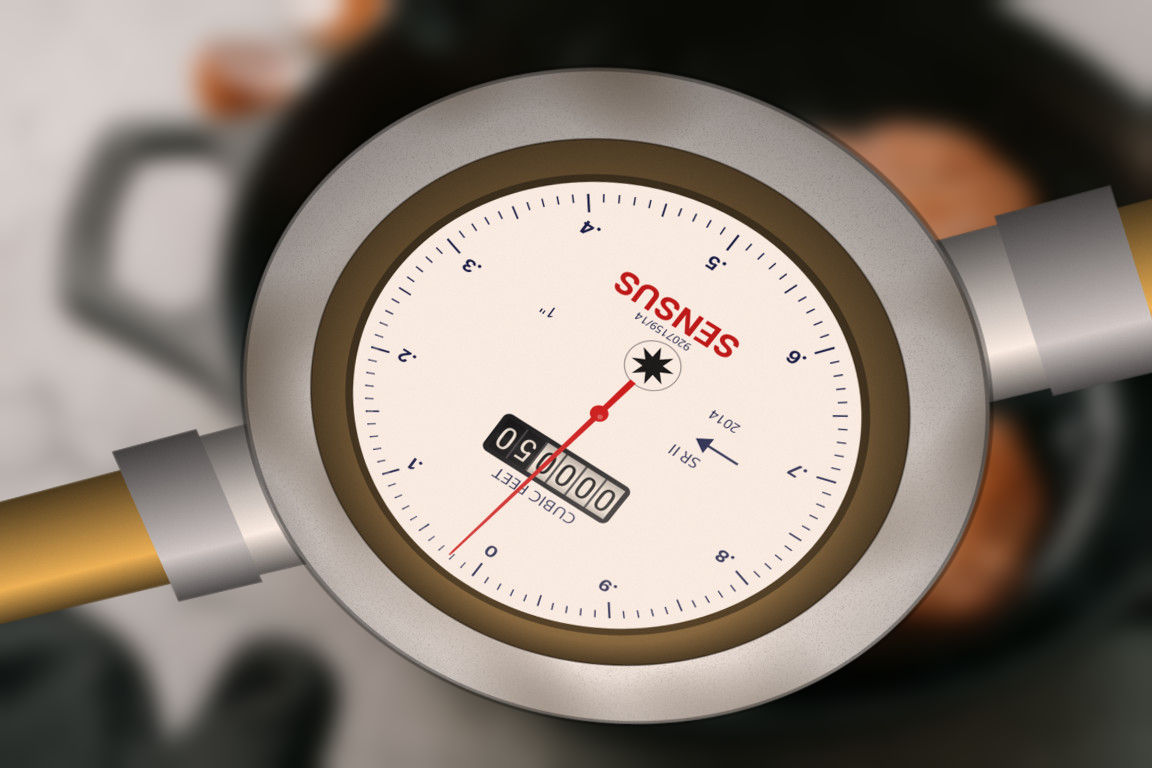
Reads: ft³ 50.02
